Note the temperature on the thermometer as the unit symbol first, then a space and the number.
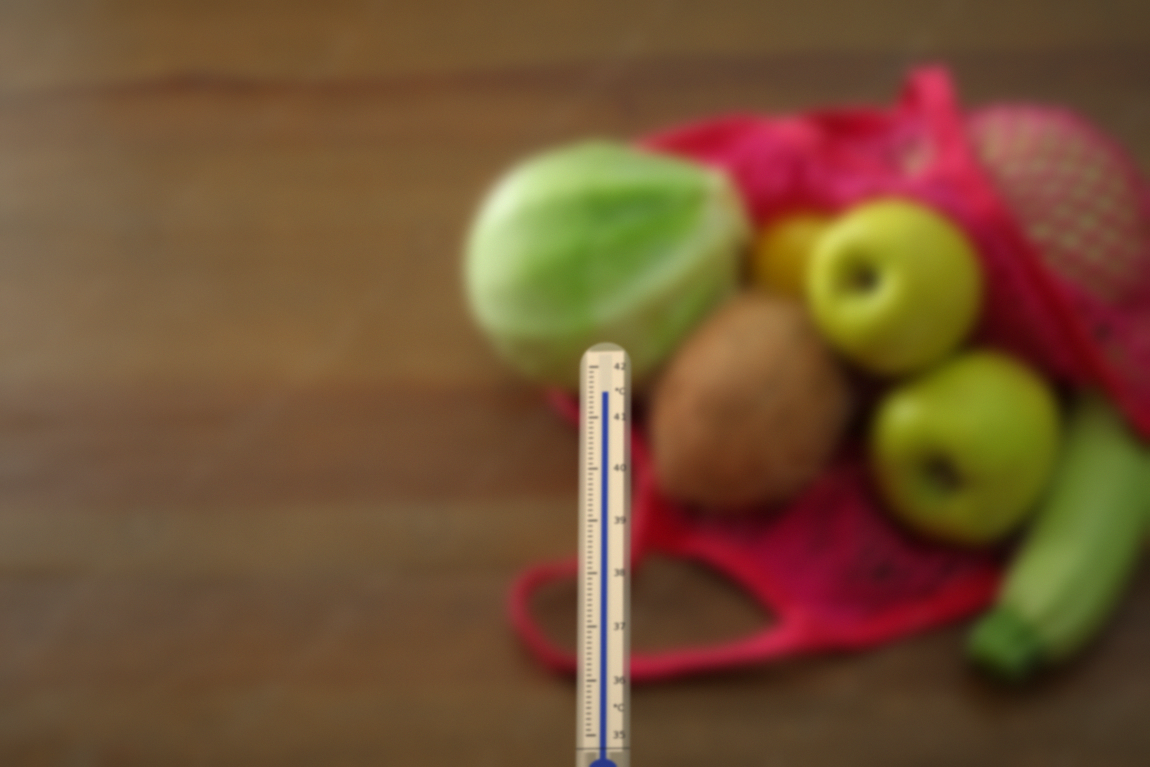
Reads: °C 41.5
